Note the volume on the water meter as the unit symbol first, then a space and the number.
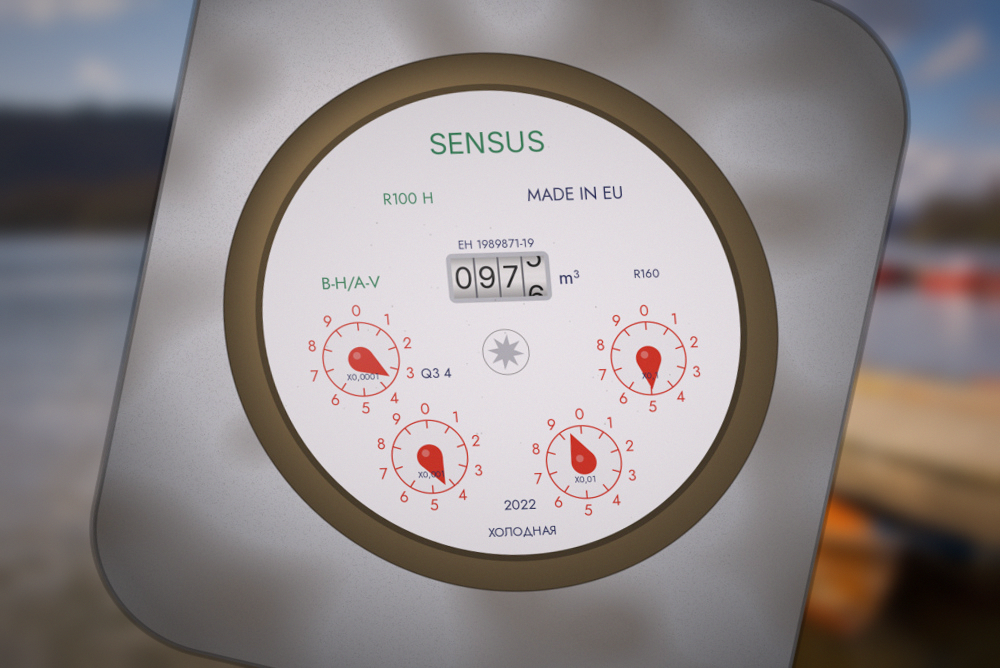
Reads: m³ 975.4943
